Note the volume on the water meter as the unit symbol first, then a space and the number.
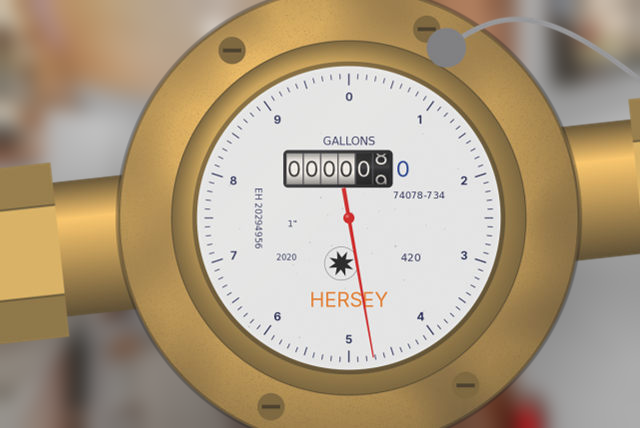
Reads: gal 84.7
